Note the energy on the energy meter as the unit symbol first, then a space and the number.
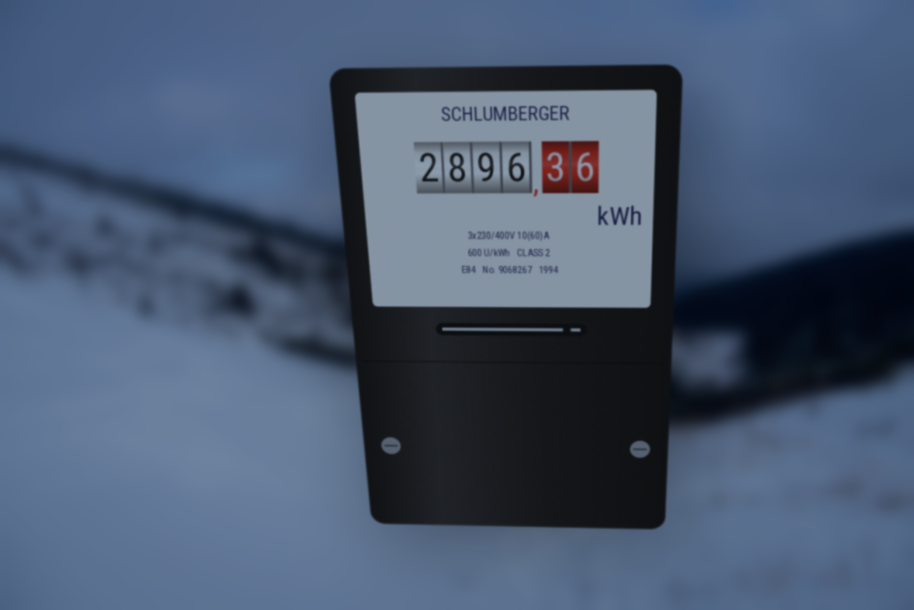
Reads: kWh 2896.36
